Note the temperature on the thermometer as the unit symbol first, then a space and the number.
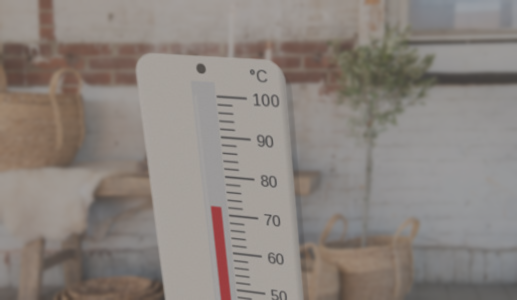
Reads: °C 72
